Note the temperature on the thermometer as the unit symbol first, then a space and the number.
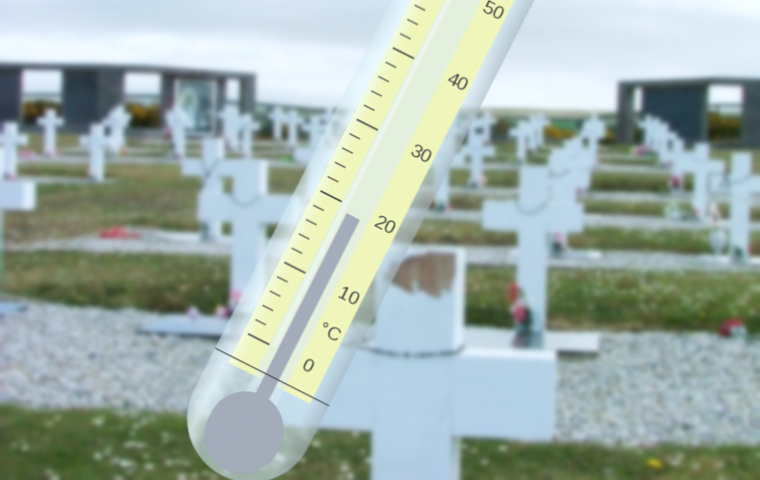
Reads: °C 19
